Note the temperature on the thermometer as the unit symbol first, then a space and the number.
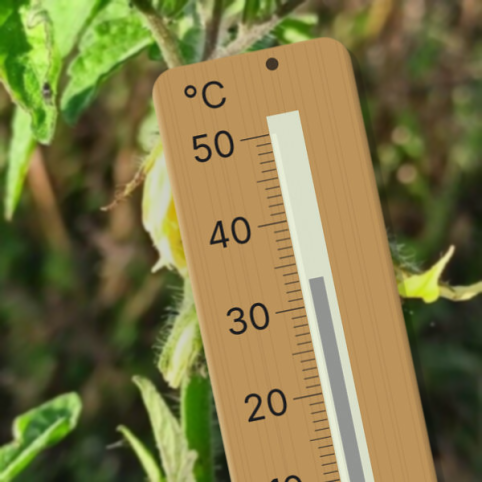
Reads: °C 33
